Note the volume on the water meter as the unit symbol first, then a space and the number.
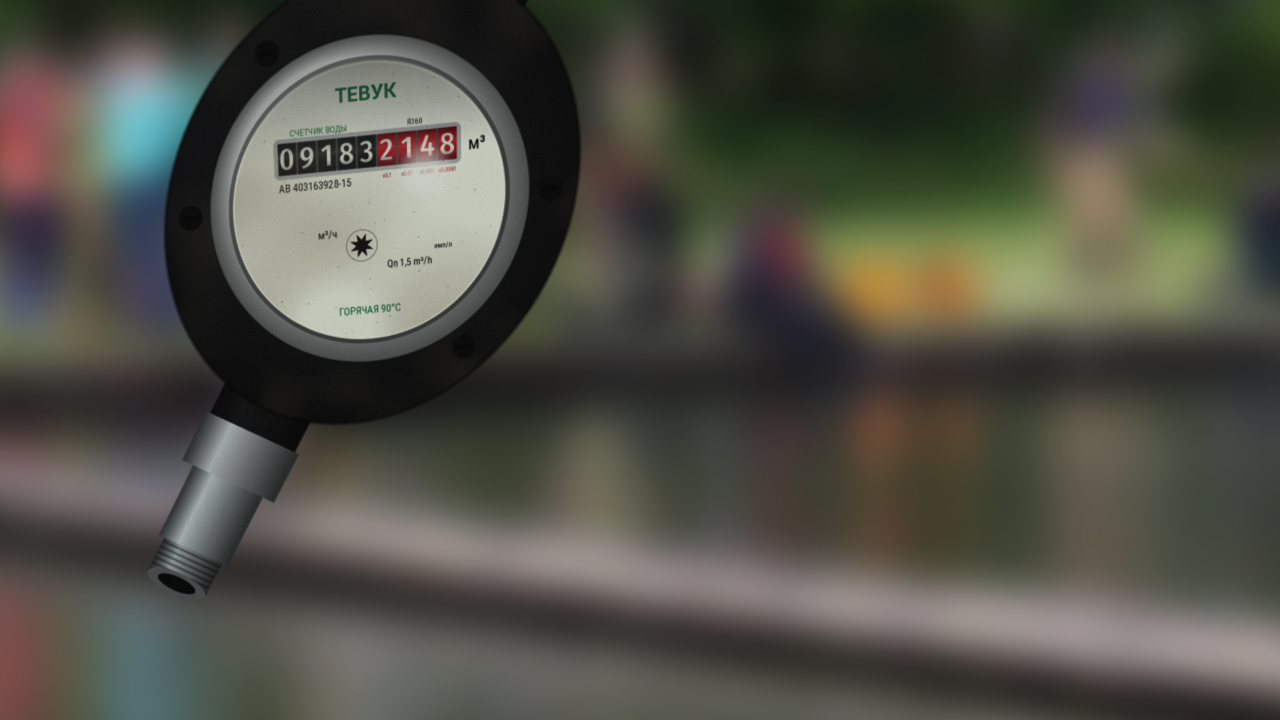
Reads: m³ 9183.2148
